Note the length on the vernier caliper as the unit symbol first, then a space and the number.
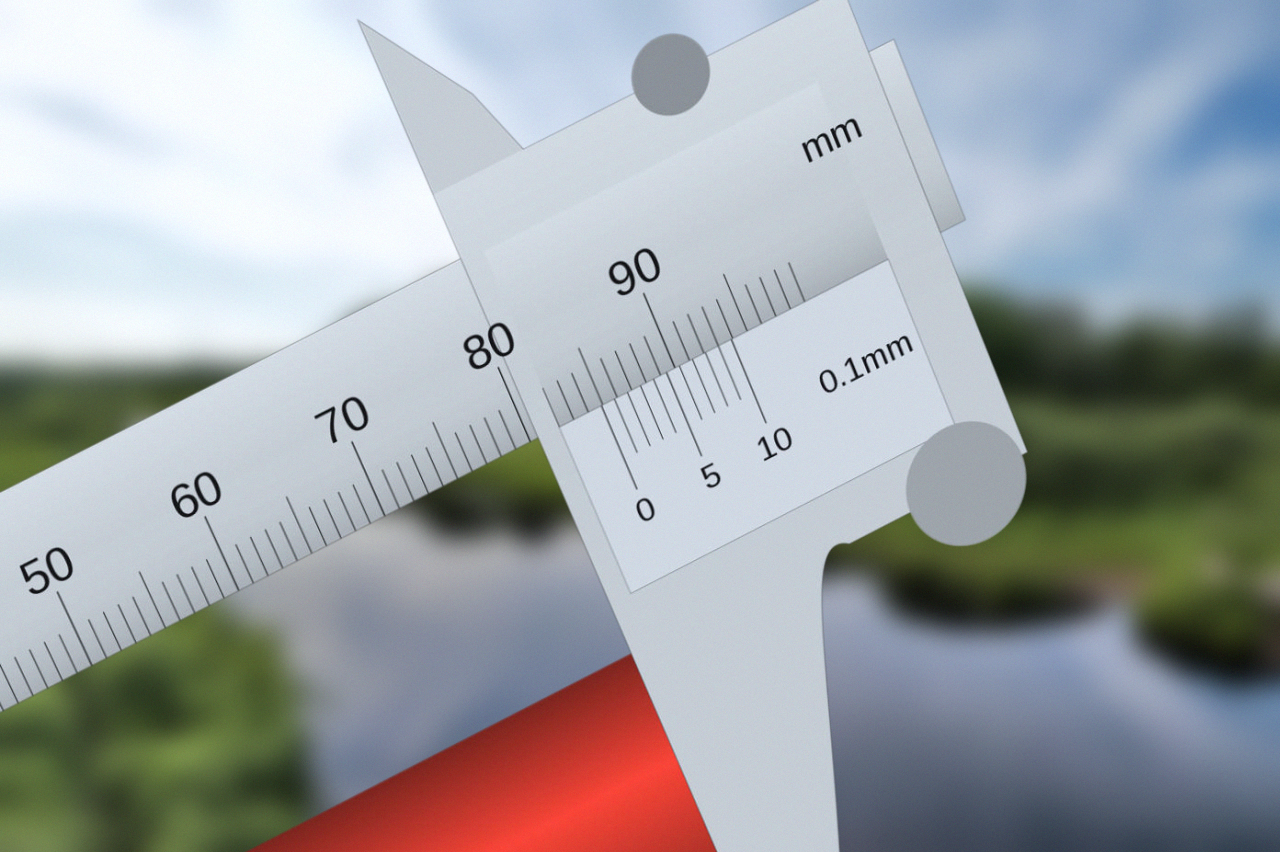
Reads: mm 84.9
